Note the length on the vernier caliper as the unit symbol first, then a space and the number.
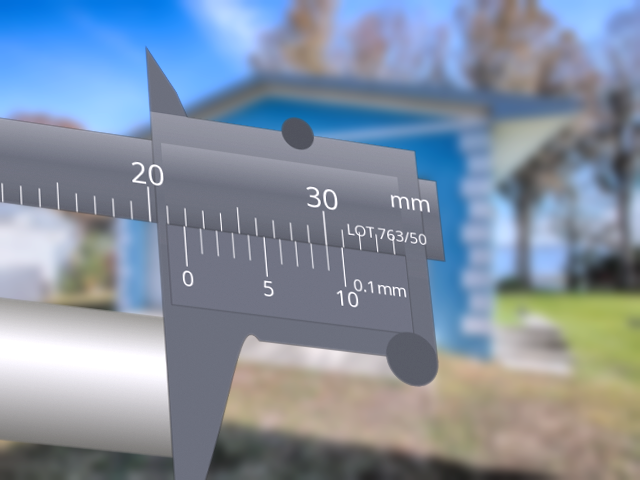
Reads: mm 21.9
